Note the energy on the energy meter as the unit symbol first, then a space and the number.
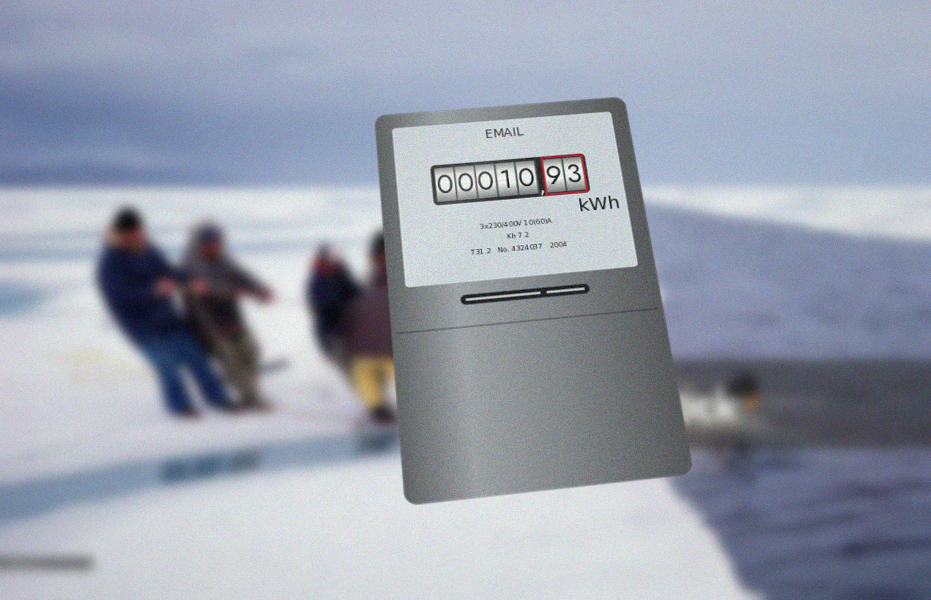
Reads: kWh 10.93
